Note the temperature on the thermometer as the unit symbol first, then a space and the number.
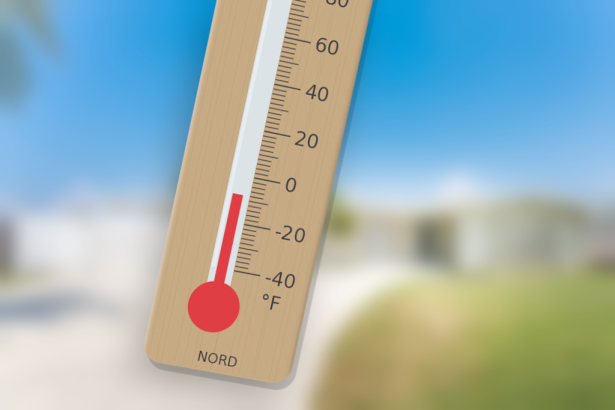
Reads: °F -8
